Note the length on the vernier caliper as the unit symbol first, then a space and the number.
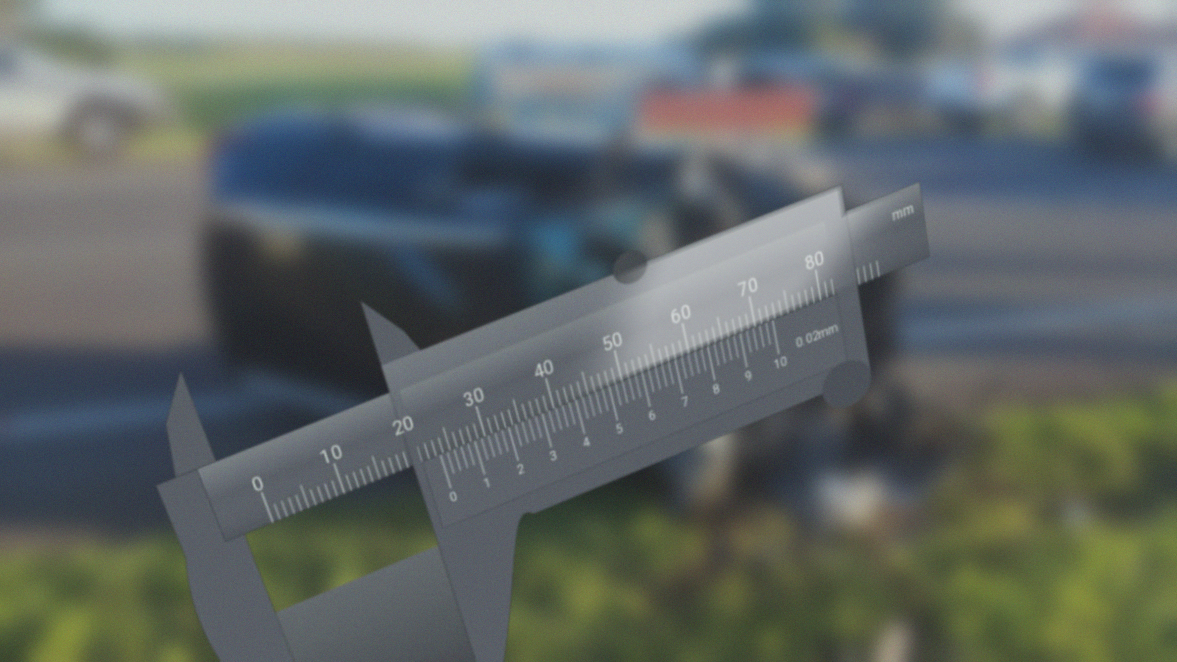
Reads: mm 23.6
